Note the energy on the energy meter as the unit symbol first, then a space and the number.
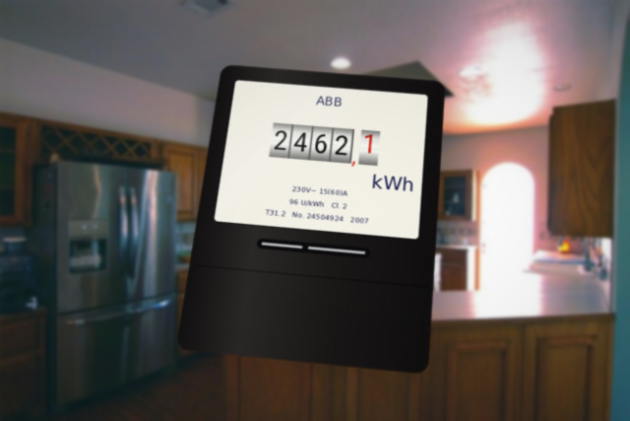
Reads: kWh 2462.1
